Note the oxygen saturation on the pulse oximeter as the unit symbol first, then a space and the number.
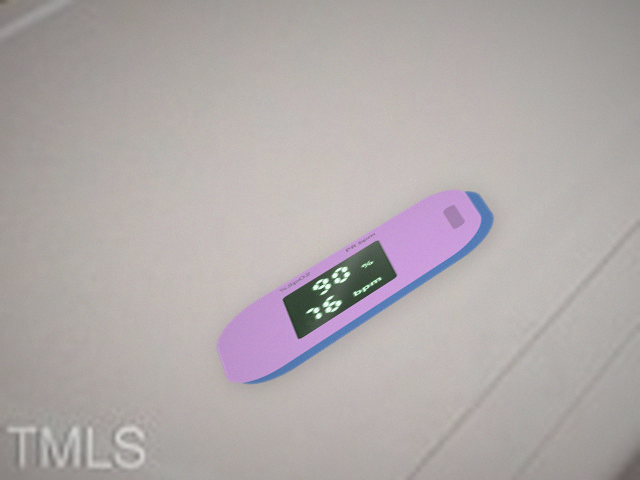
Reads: % 90
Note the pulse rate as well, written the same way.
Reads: bpm 76
